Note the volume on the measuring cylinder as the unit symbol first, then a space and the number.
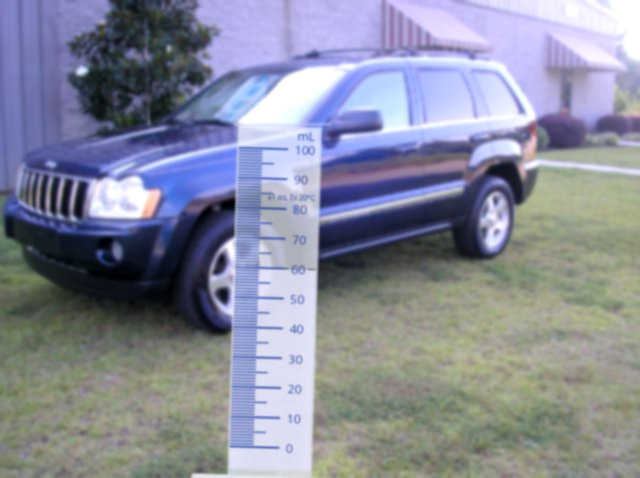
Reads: mL 60
